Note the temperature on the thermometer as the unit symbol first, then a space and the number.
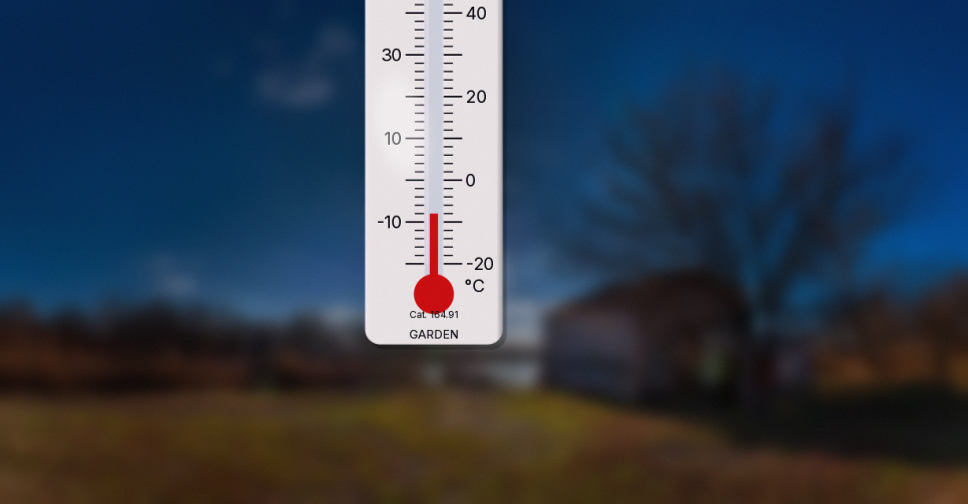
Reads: °C -8
